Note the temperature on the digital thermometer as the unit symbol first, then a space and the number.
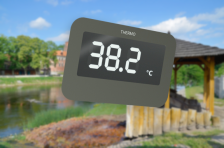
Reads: °C 38.2
